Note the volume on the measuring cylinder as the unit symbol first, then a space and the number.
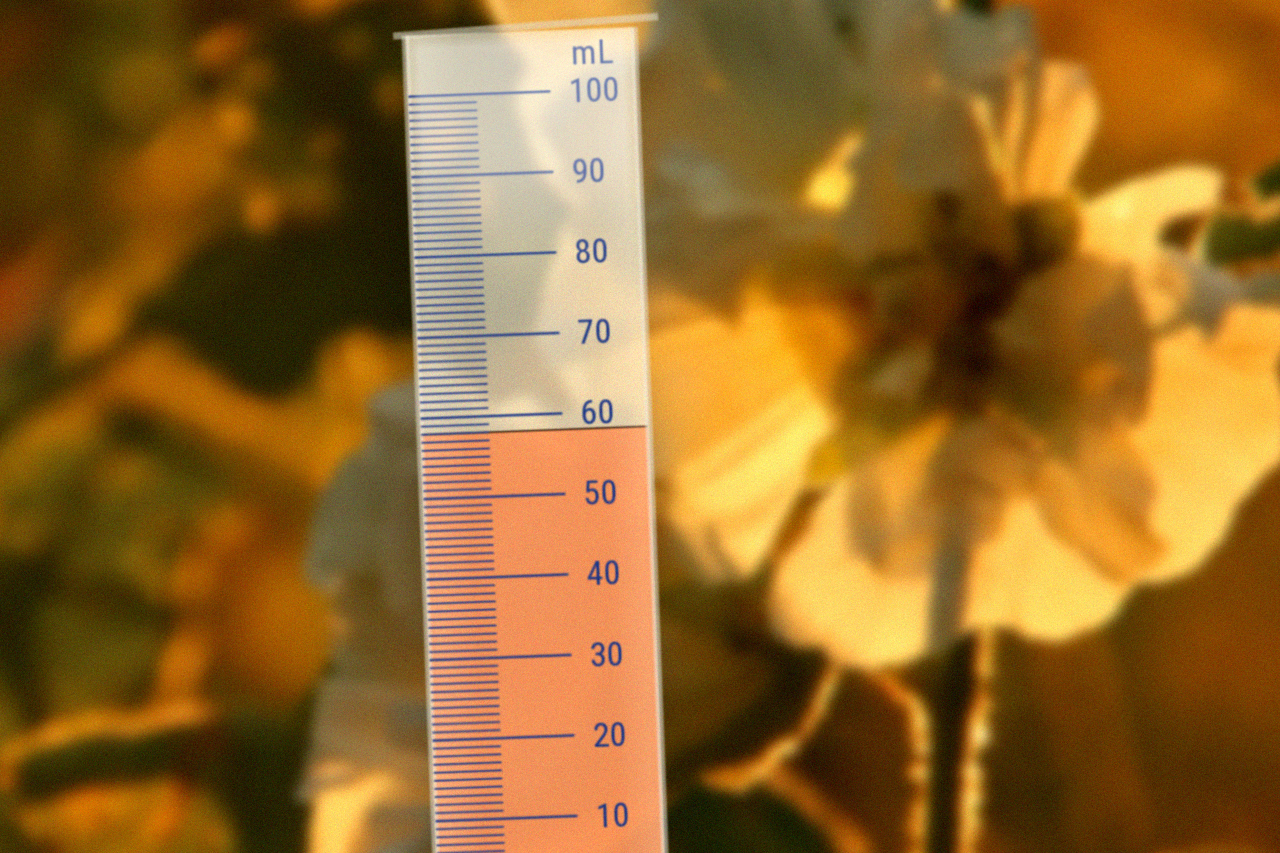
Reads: mL 58
